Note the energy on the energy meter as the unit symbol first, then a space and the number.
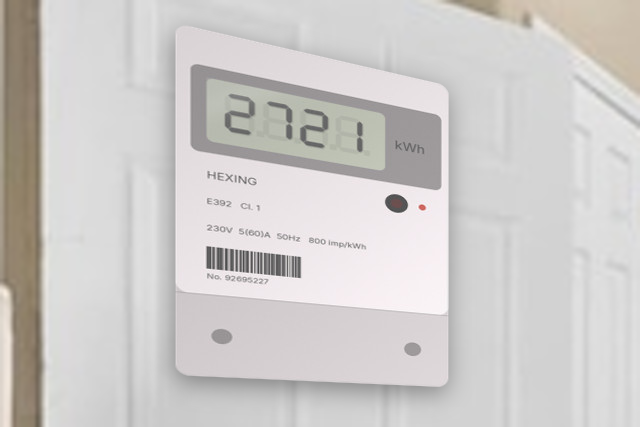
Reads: kWh 2721
